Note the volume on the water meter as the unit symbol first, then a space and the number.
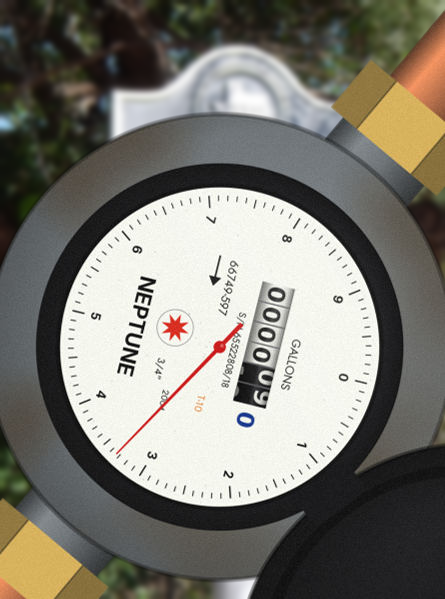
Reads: gal 93.3
